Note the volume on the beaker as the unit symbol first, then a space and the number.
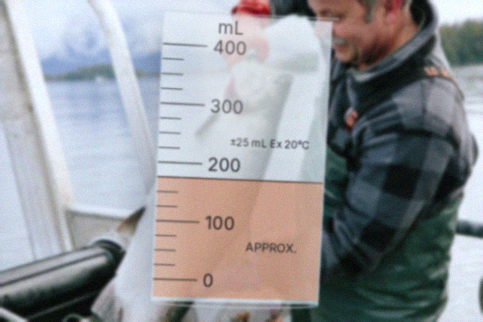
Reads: mL 175
